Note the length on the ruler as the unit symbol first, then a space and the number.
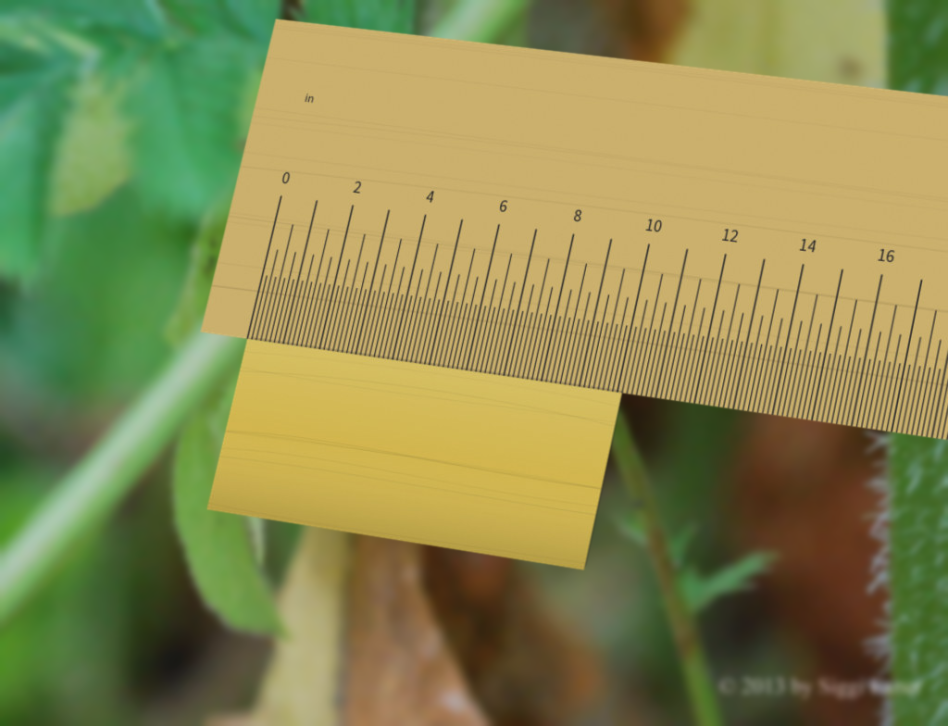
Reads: in 10.125
